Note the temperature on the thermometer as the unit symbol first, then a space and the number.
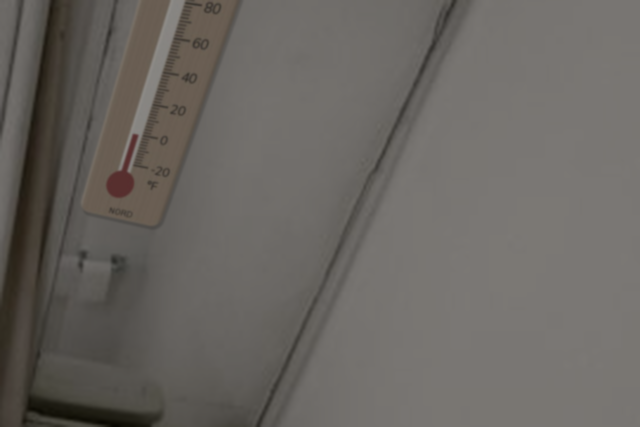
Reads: °F 0
